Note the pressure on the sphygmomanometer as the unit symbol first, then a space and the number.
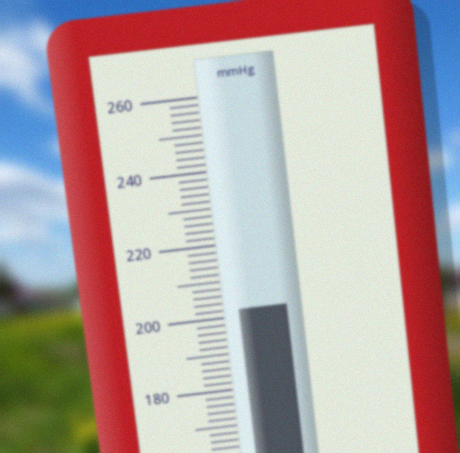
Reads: mmHg 202
